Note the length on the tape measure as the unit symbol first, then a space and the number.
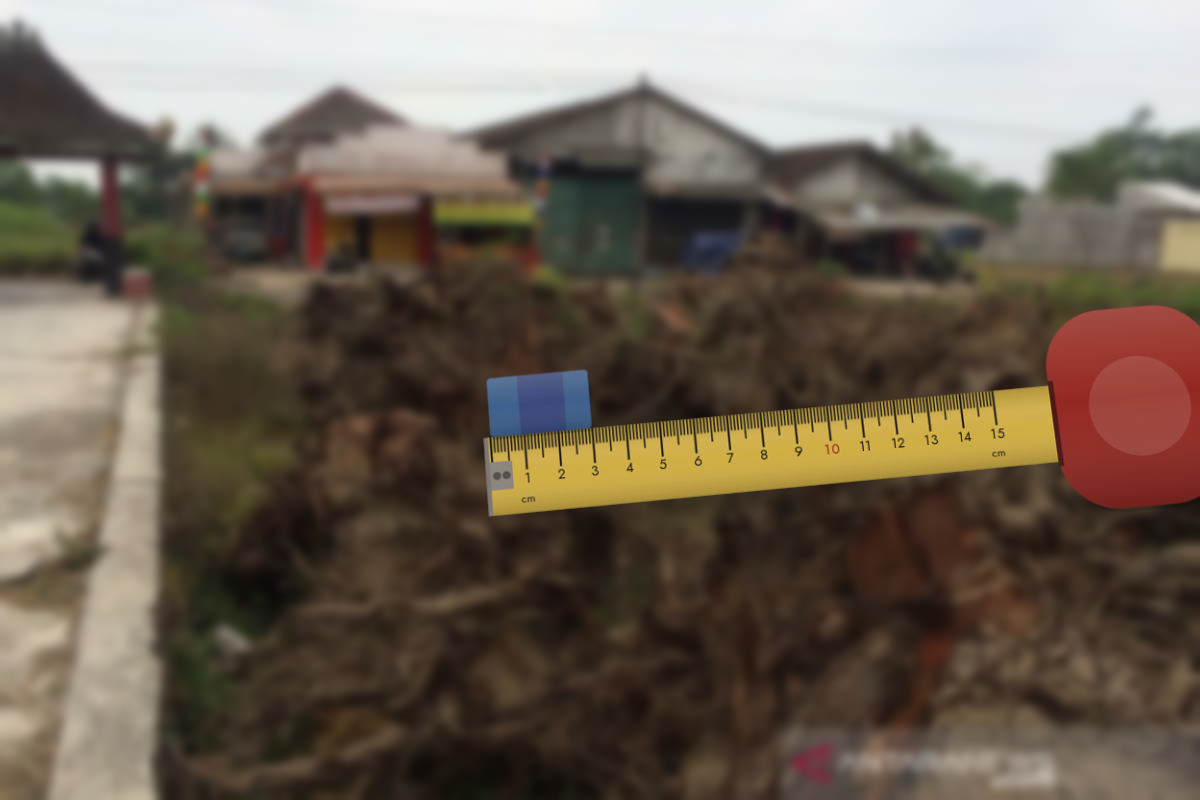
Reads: cm 3
